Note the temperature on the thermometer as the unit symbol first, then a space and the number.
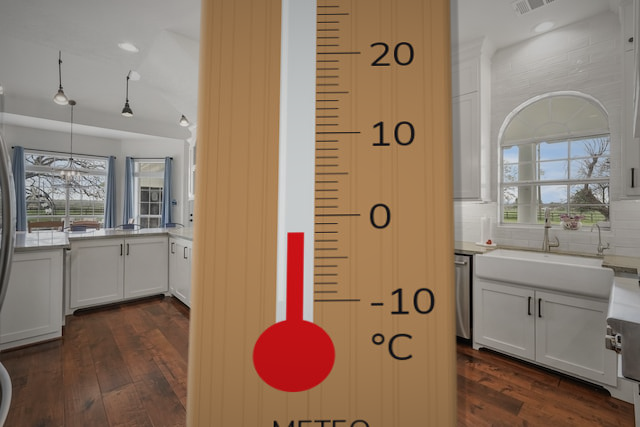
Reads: °C -2
